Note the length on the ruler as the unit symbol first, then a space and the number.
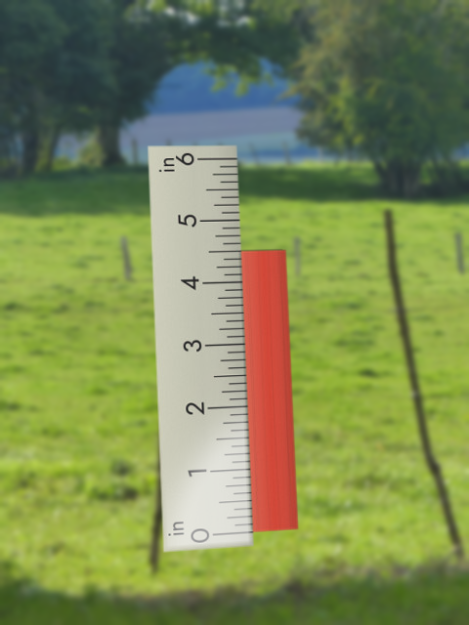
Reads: in 4.5
